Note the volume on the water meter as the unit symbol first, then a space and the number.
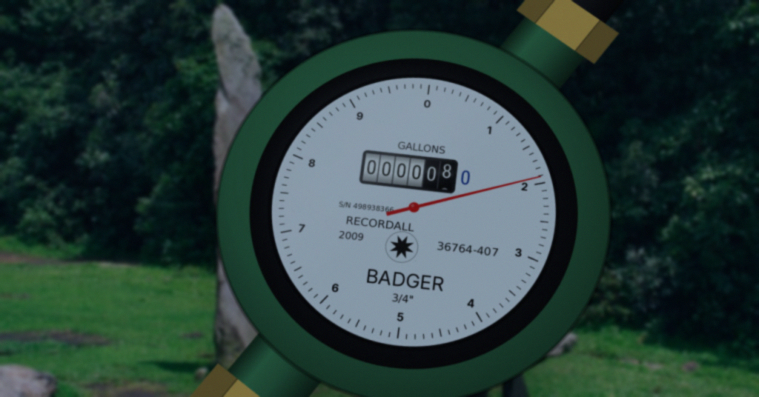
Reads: gal 81.9
